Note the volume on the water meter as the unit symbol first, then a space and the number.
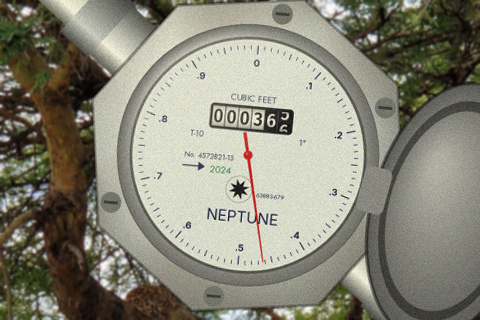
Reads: ft³ 365.46
